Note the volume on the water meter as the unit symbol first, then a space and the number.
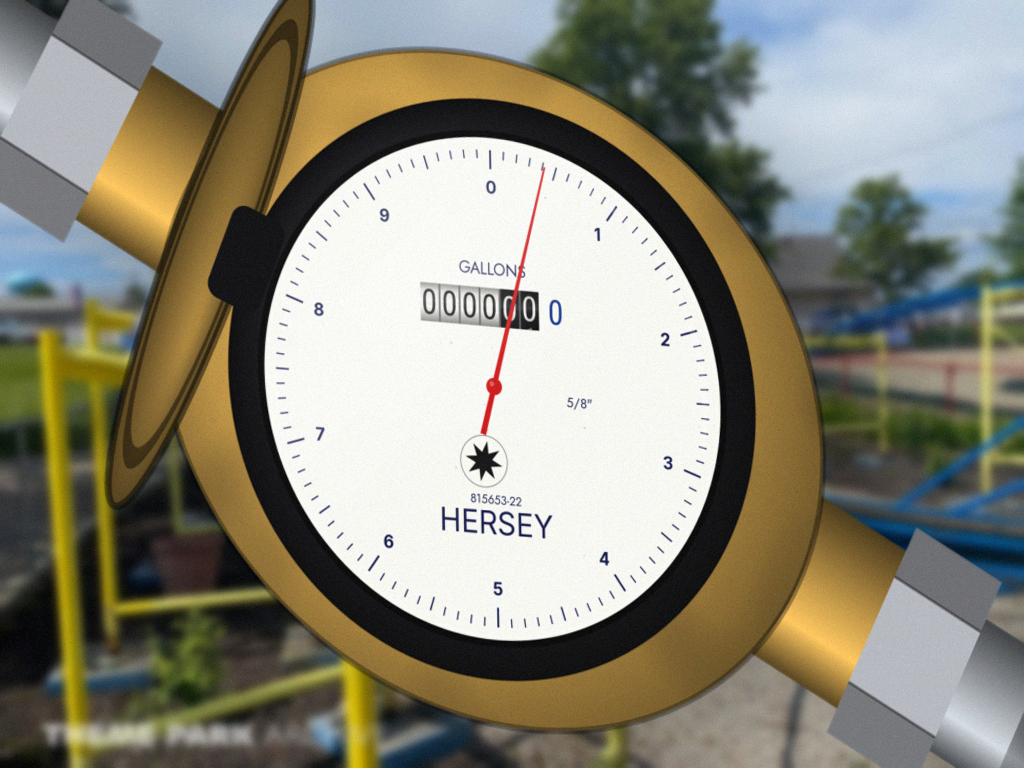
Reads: gal 0.4
